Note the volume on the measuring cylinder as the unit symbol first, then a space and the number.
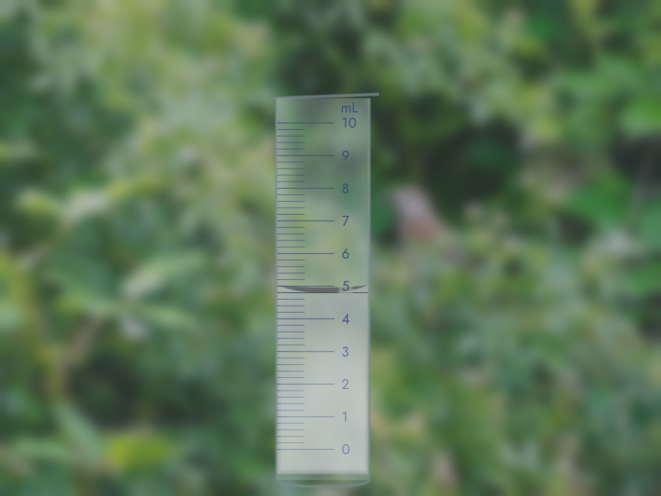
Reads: mL 4.8
